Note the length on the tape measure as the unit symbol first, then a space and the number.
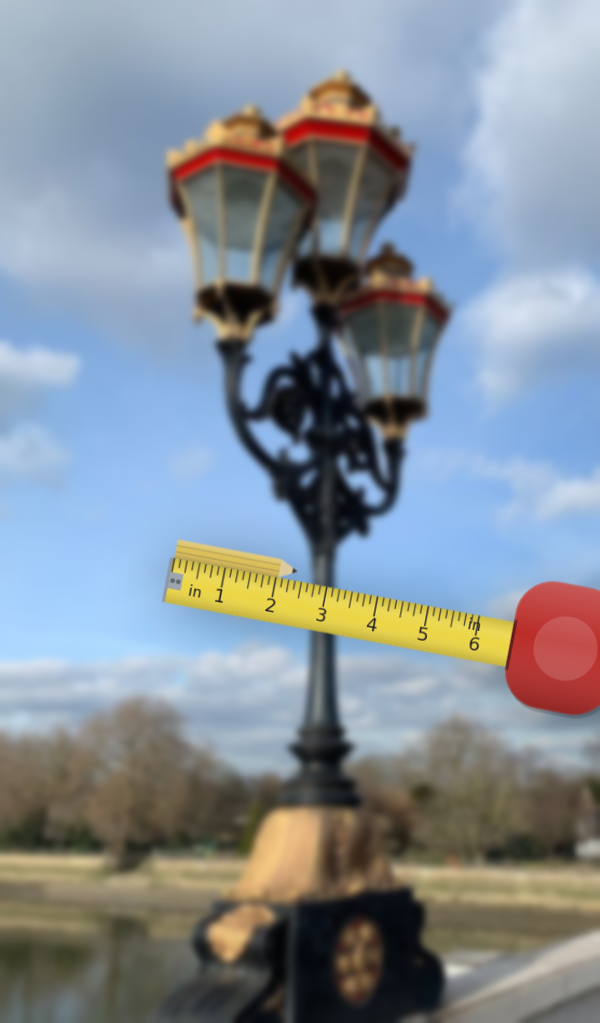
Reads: in 2.375
